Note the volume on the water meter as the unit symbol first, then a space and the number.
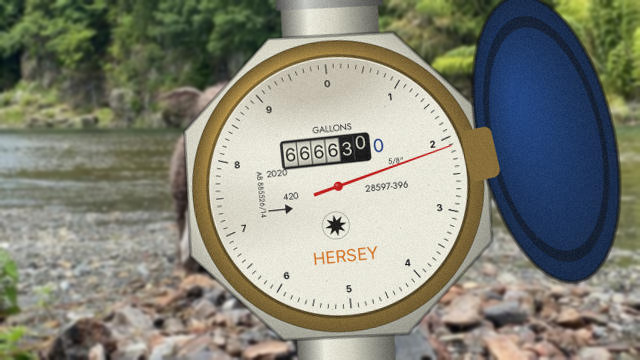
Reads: gal 6666302.1
